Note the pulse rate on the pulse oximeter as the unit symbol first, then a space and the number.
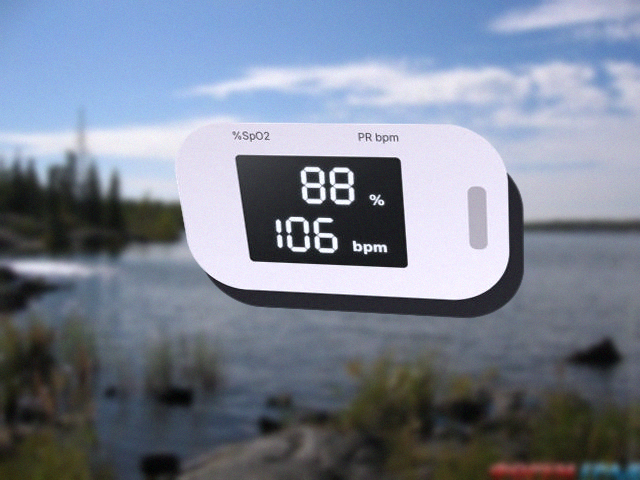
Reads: bpm 106
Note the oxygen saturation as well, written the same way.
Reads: % 88
